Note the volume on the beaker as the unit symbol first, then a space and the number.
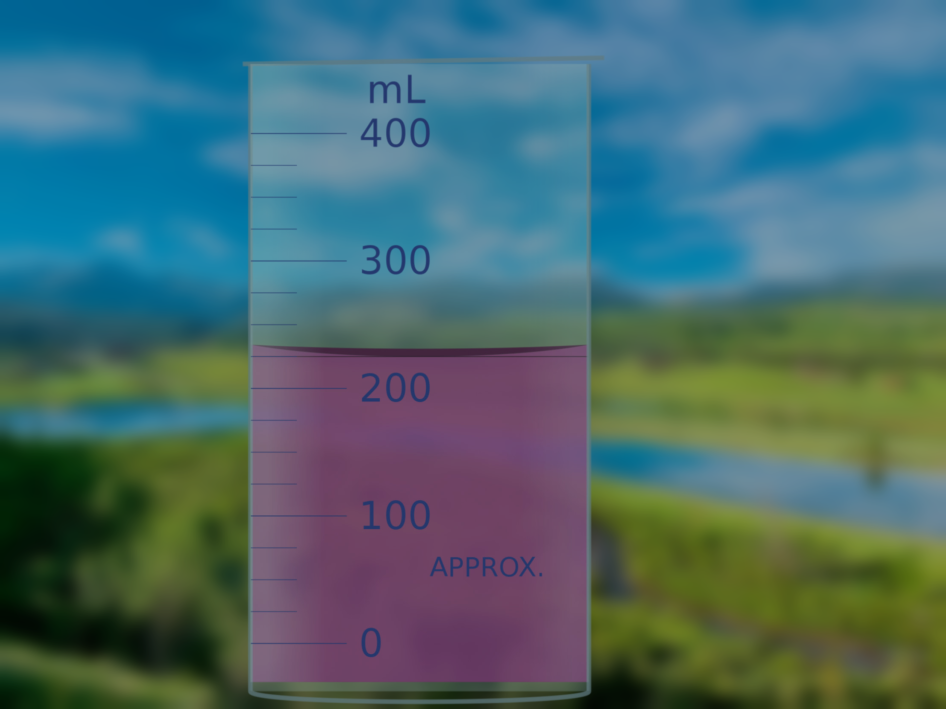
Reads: mL 225
